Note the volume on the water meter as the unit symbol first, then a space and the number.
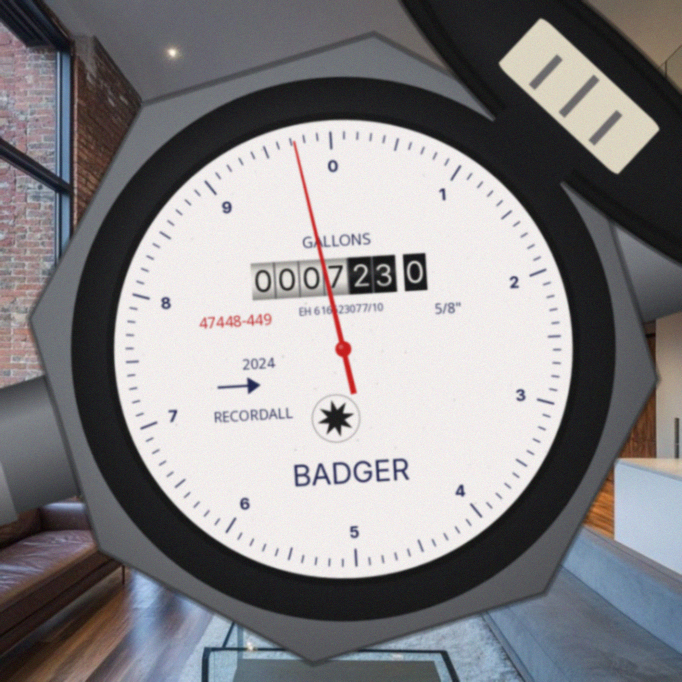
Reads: gal 7229.7
